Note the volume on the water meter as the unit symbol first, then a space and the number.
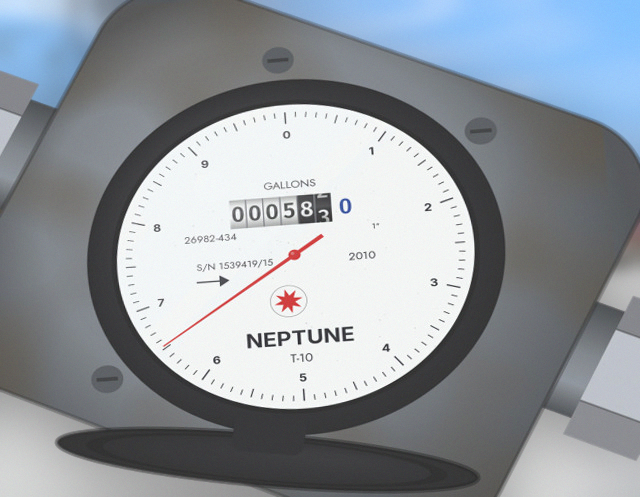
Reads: gal 5826.5
